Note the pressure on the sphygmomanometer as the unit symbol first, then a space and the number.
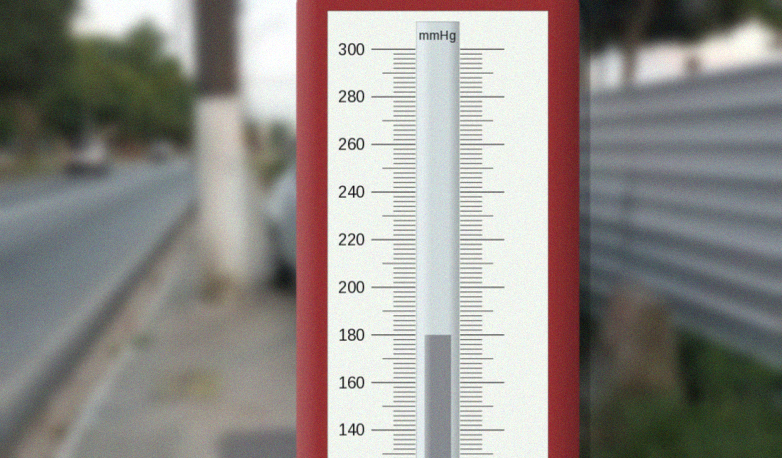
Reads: mmHg 180
